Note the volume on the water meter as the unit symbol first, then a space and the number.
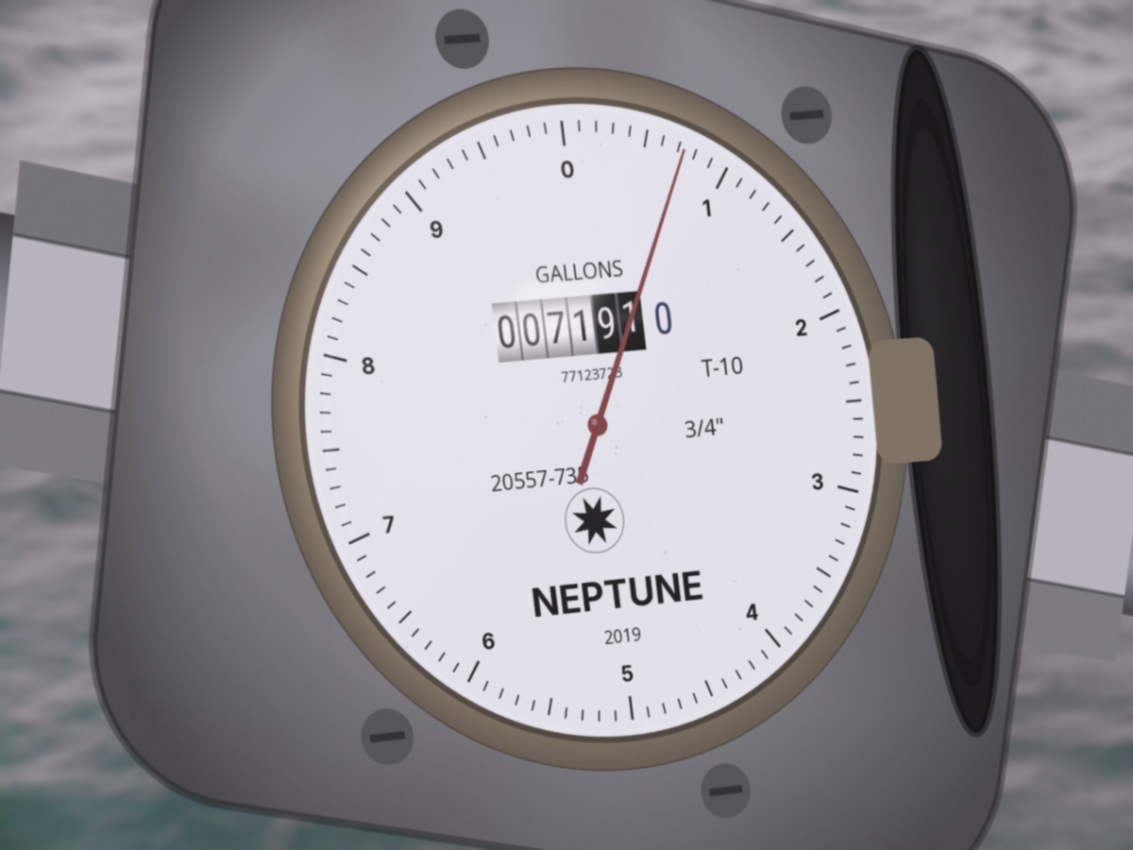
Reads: gal 71910.7
